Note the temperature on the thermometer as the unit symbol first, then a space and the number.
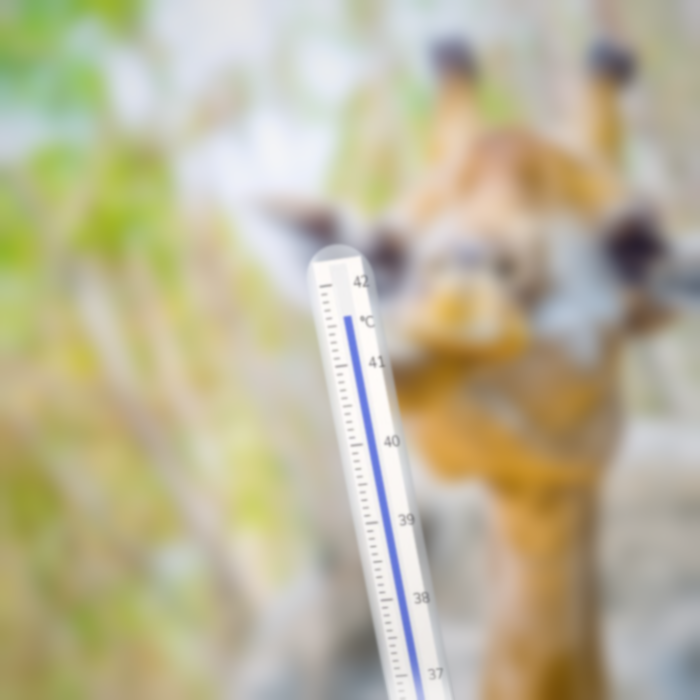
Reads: °C 41.6
